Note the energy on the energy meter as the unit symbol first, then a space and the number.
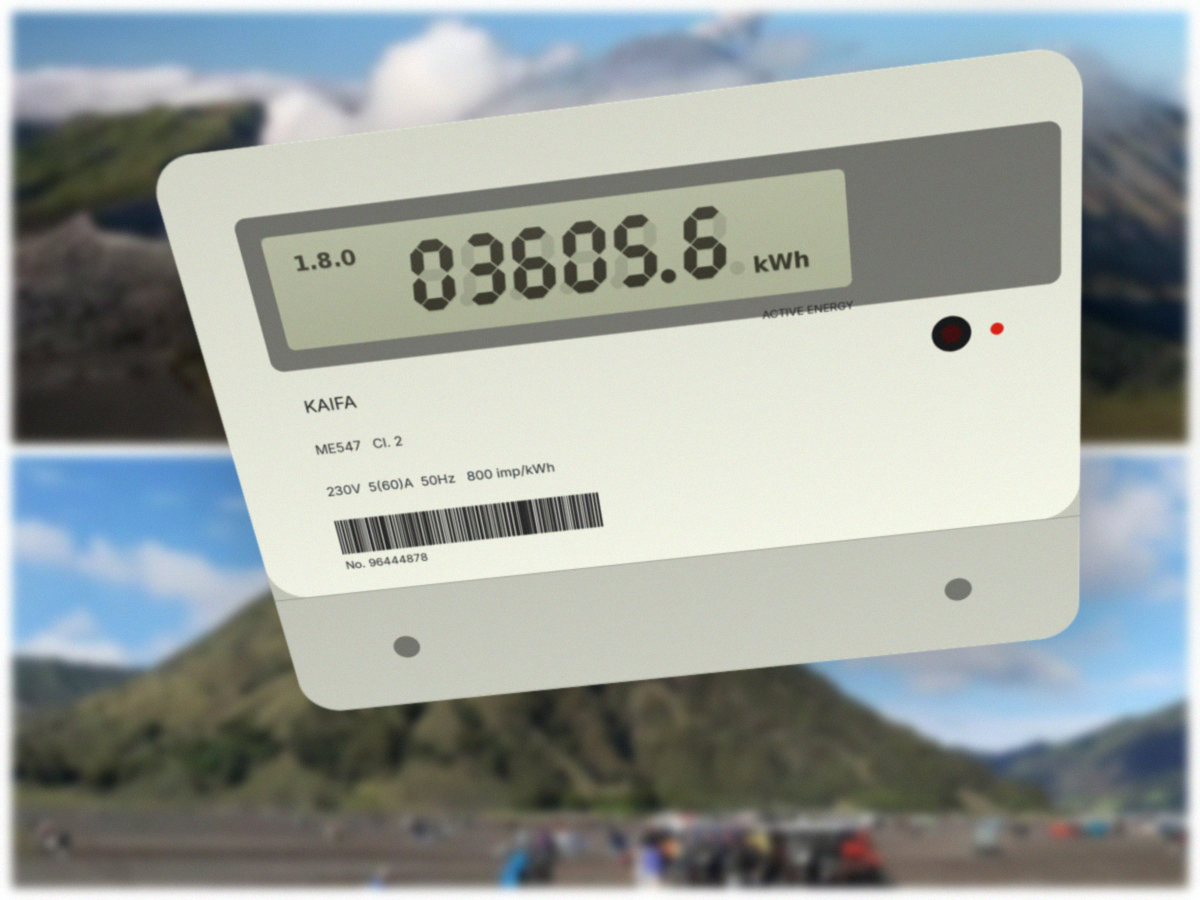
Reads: kWh 3605.6
